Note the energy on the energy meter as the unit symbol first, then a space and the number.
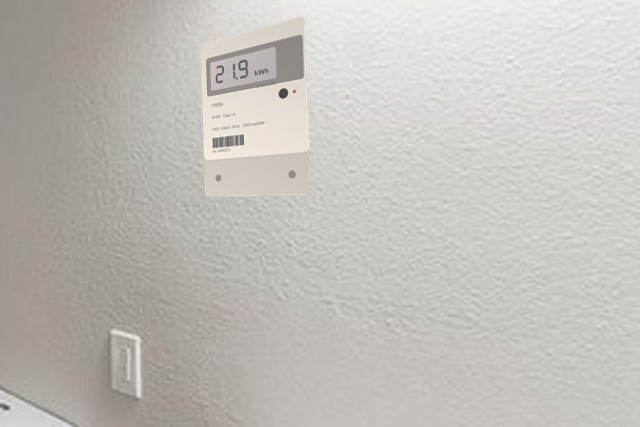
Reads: kWh 21.9
